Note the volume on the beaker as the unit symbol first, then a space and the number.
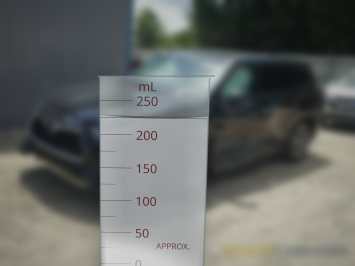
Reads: mL 225
